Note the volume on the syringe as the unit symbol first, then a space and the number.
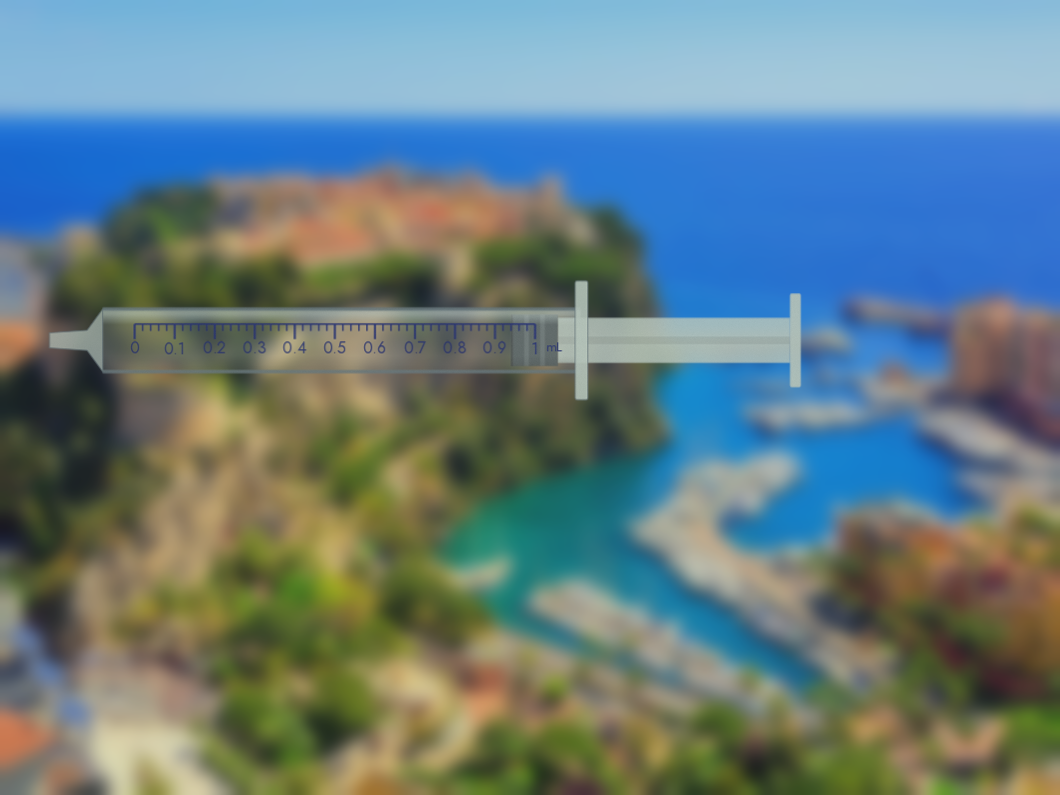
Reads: mL 0.94
